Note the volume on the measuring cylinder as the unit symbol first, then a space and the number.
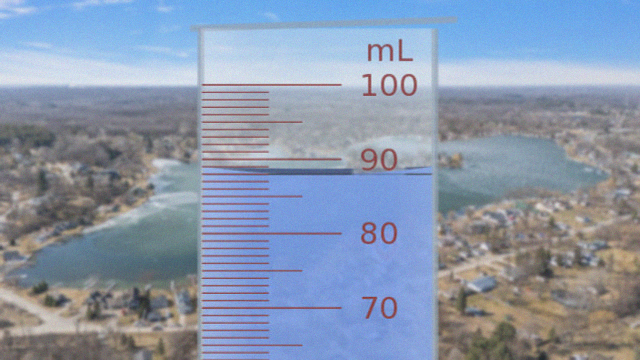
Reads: mL 88
